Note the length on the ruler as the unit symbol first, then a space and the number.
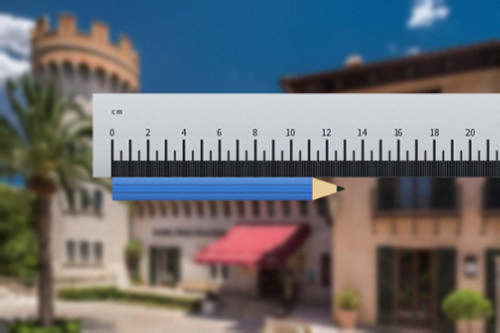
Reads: cm 13
